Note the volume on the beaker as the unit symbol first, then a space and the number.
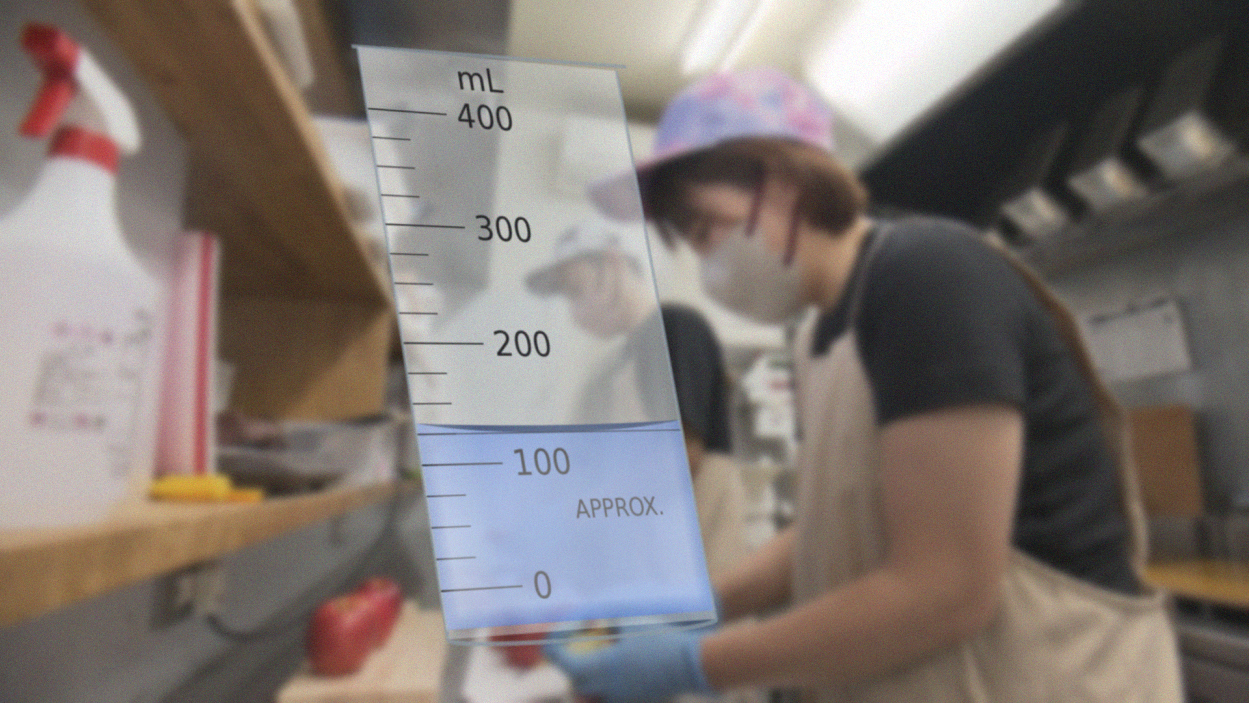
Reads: mL 125
